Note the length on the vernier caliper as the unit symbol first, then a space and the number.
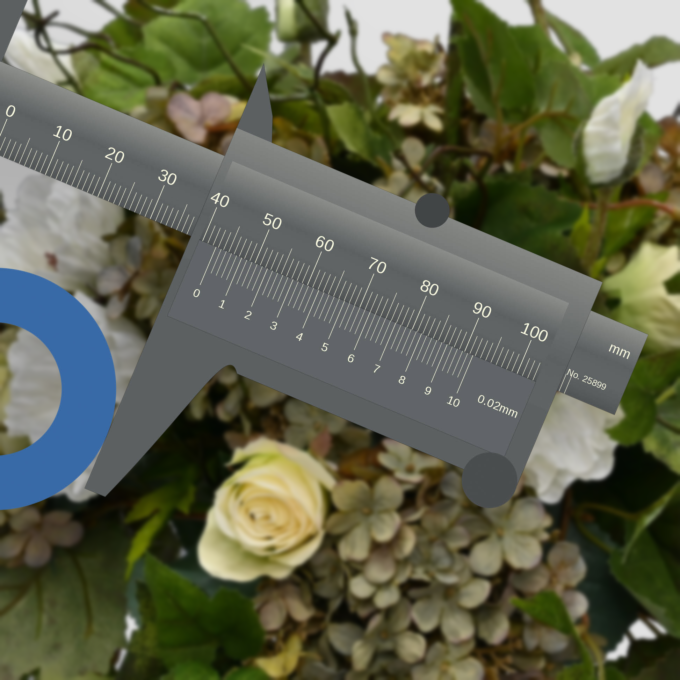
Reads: mm 42.6
